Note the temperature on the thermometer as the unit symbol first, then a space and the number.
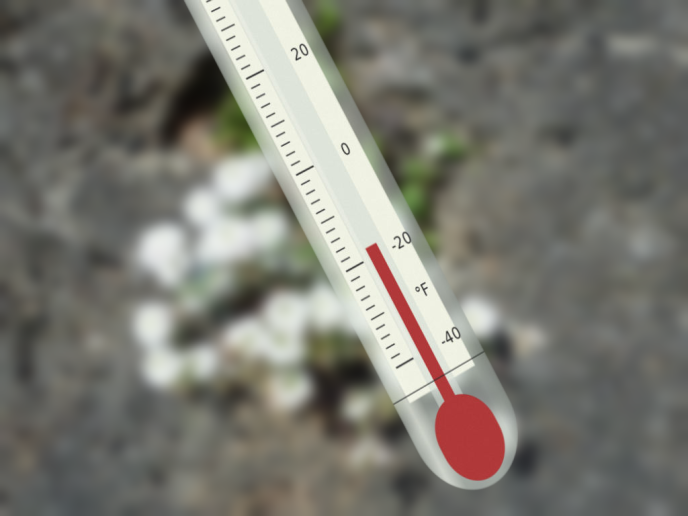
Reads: °F -18
